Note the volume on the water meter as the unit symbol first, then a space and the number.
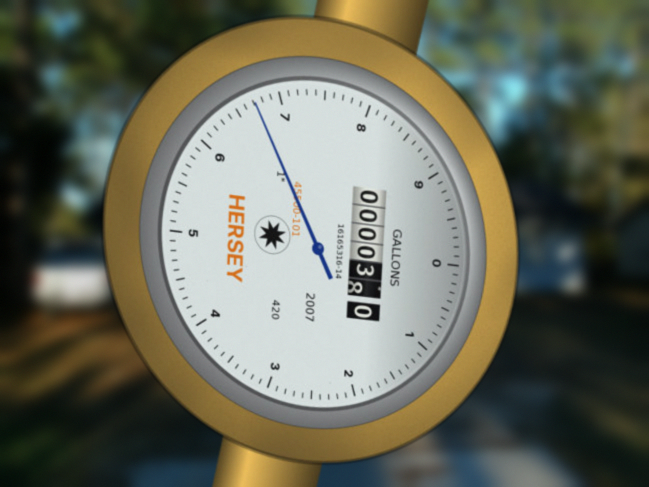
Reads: gal 376.7
